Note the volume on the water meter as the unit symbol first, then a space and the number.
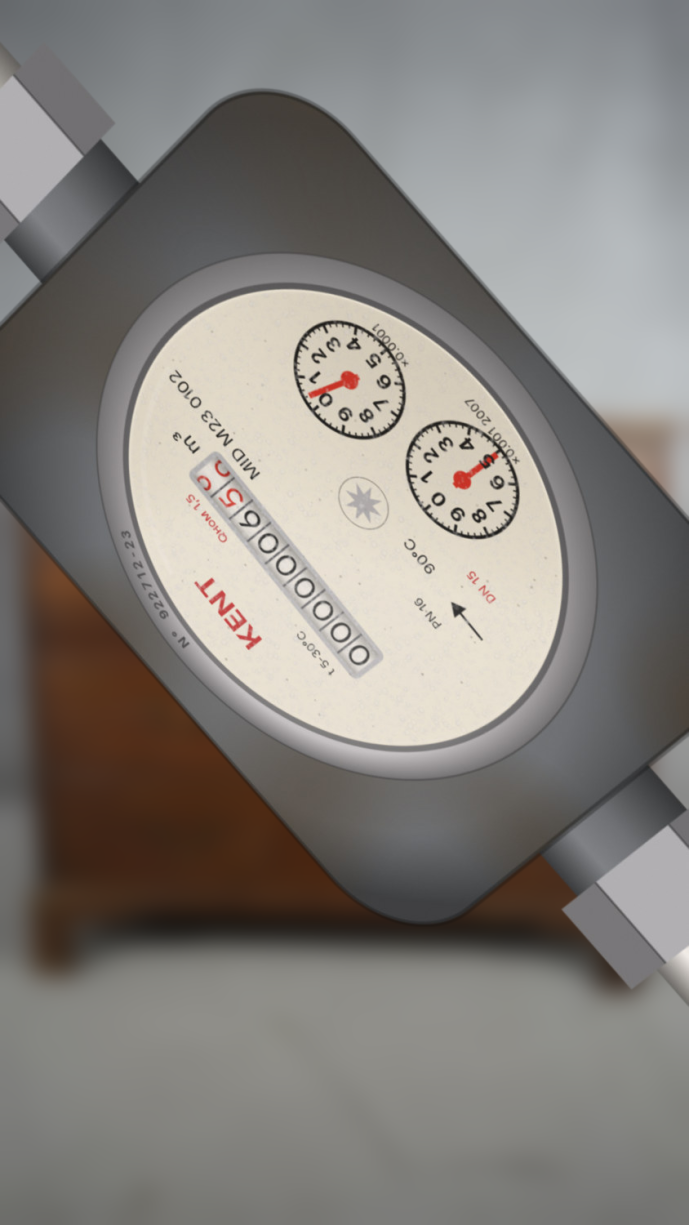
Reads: m³ 6.5850
